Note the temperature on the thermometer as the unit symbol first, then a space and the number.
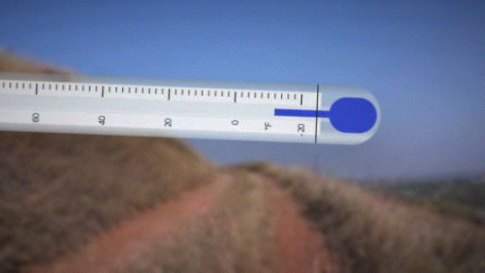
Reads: °F -12
